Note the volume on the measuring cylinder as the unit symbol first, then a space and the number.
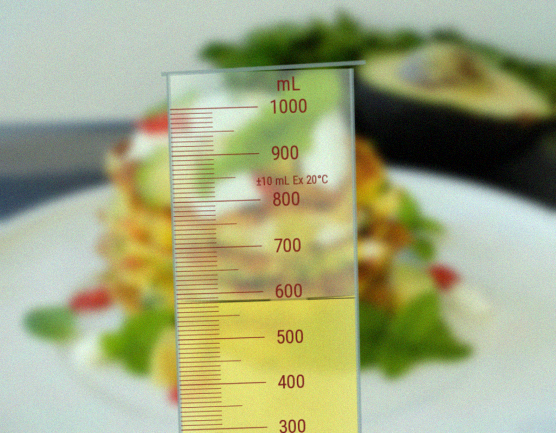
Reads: mL 580
